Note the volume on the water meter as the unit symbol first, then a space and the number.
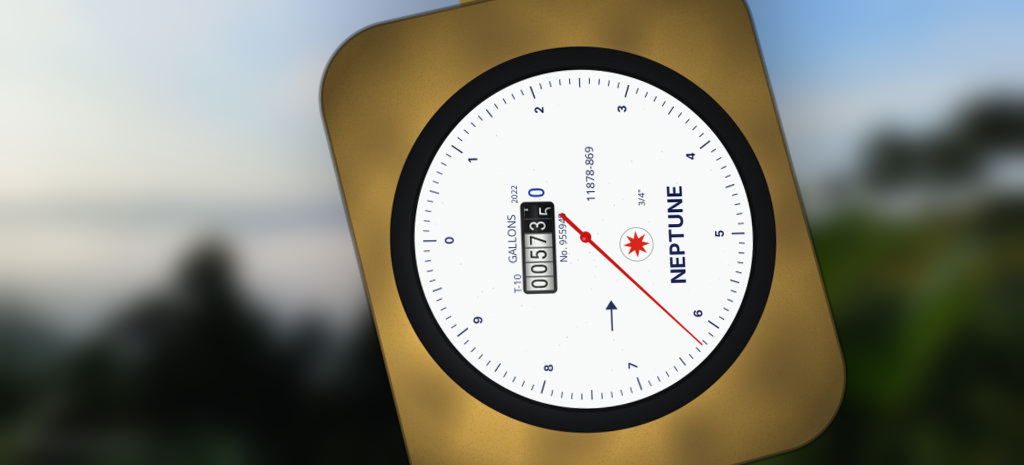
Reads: gal 57346.2
